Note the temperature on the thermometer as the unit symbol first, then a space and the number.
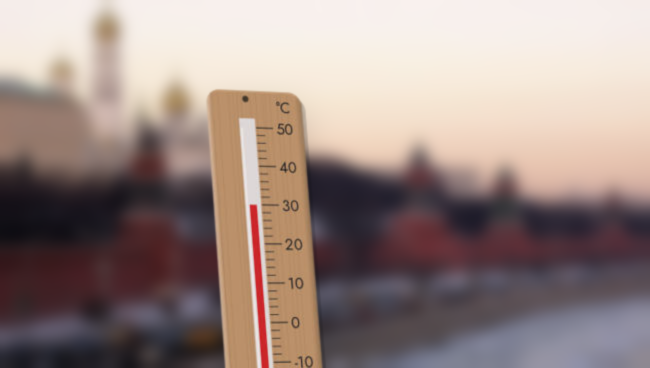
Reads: °C 30
